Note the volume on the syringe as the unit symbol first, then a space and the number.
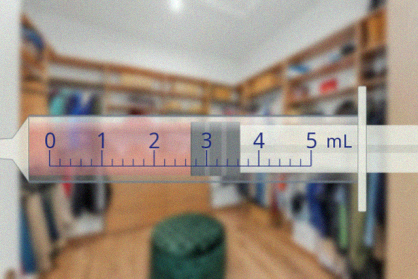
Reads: mL 2.7
